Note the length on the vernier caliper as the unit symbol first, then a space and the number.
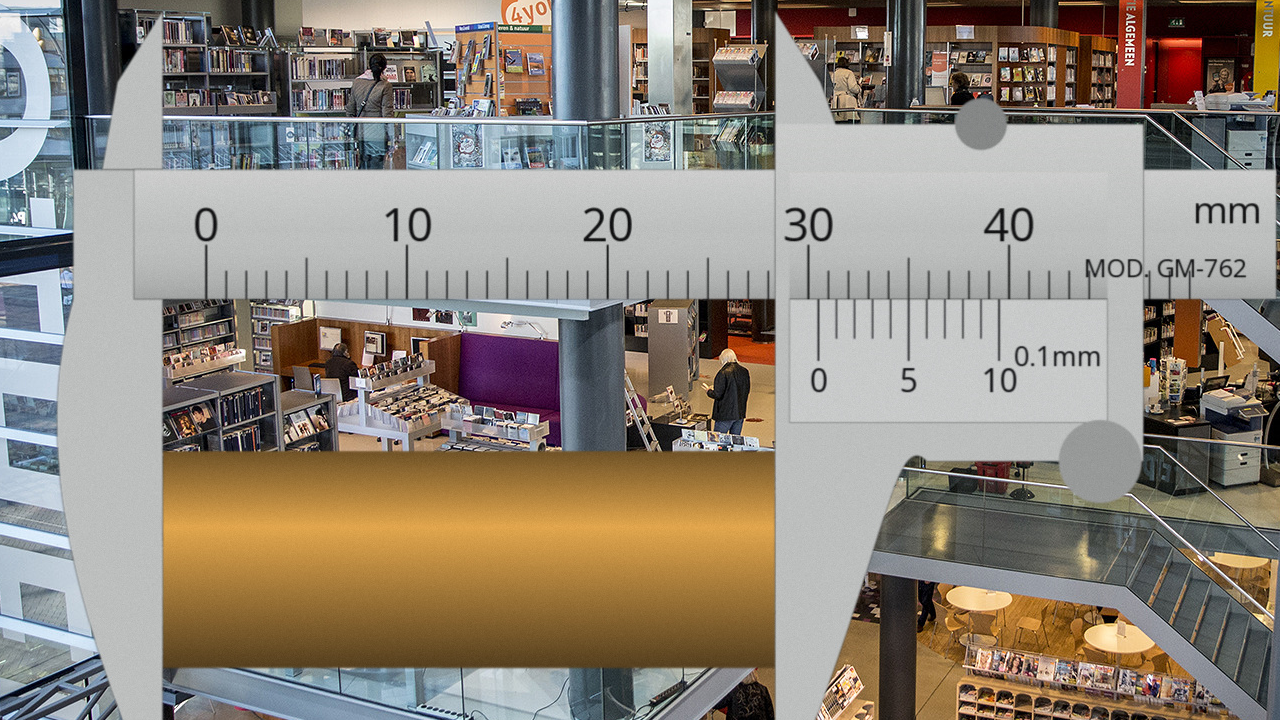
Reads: mm 30.5
